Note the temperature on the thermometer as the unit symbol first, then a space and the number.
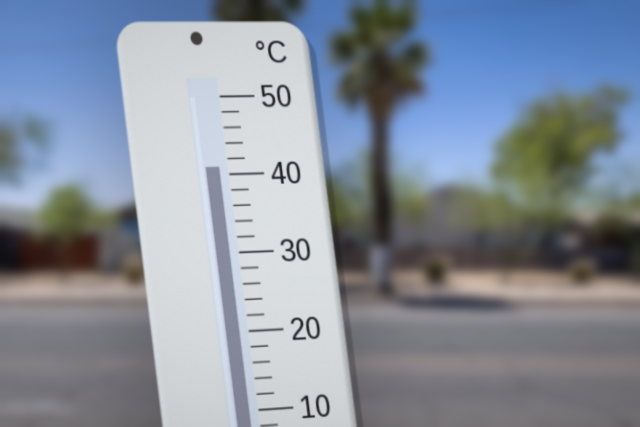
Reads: °C 41
